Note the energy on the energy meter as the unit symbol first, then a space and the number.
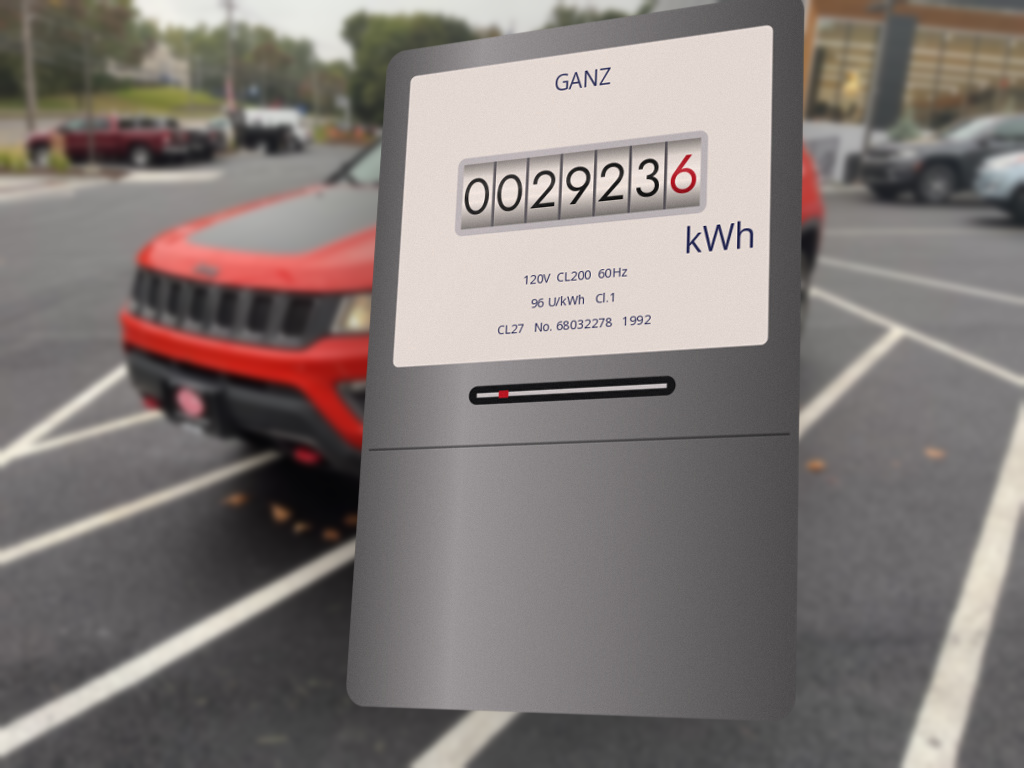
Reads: kWh 2923.6
